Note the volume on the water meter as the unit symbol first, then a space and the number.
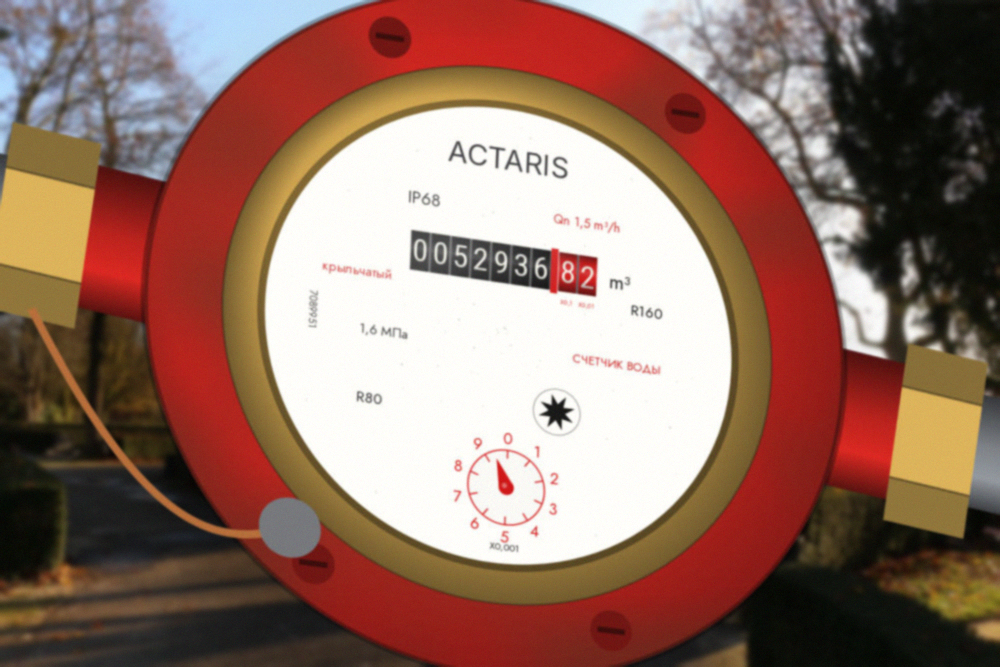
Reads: m³ 52936.819
